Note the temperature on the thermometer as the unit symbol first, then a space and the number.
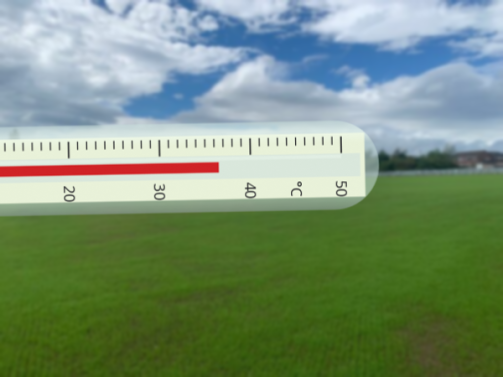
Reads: °C 36.5
